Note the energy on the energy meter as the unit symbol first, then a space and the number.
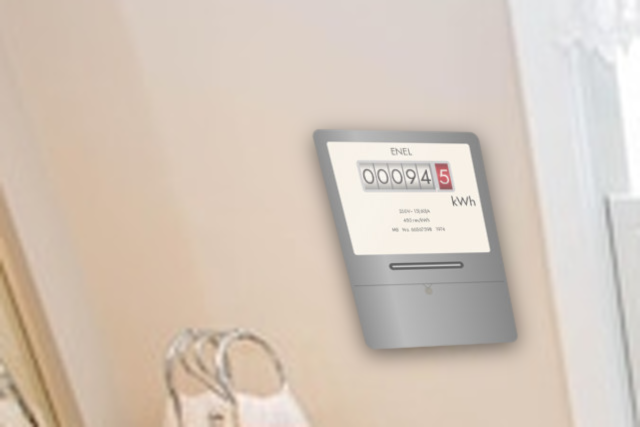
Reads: kWh 94.5
